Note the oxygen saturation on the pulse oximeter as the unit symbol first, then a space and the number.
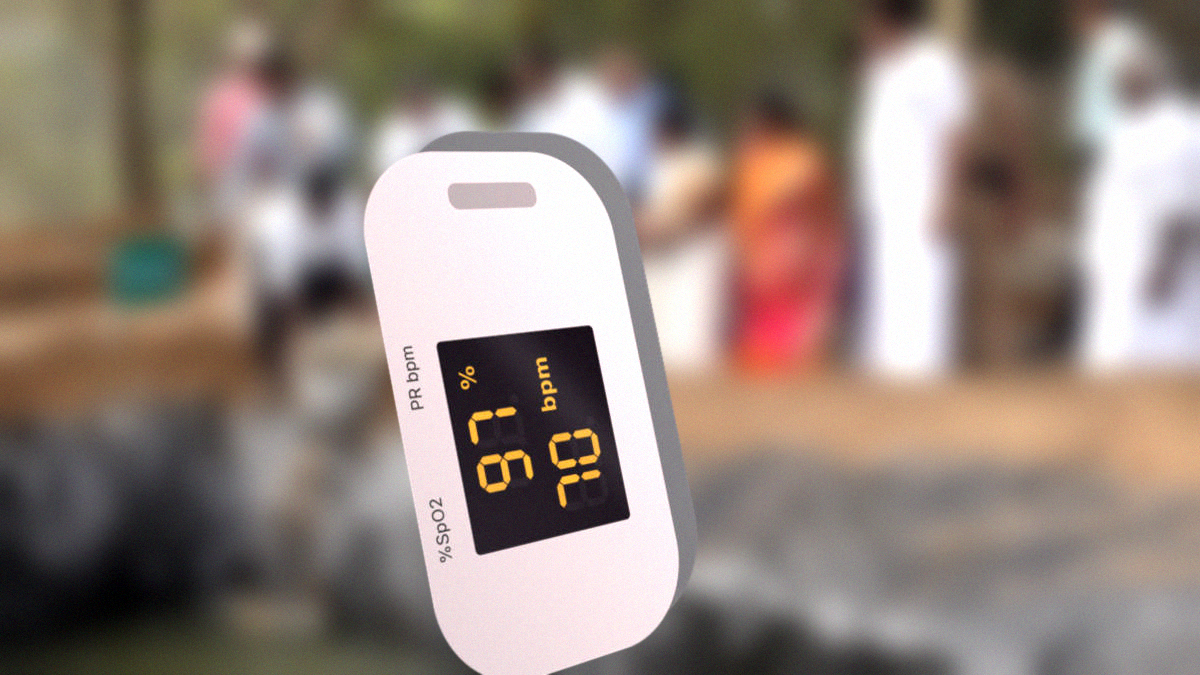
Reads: % 97
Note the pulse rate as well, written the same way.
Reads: bpm 70
